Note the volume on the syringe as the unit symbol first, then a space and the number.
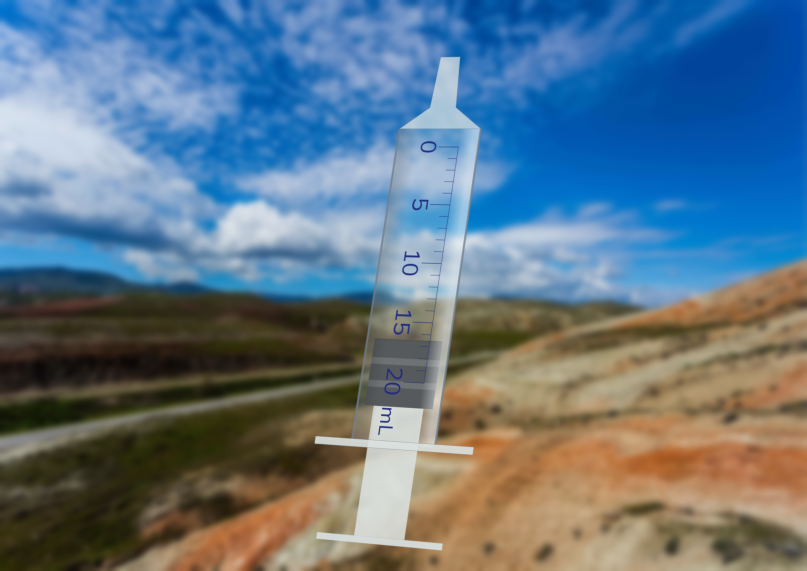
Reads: mL 16.5
